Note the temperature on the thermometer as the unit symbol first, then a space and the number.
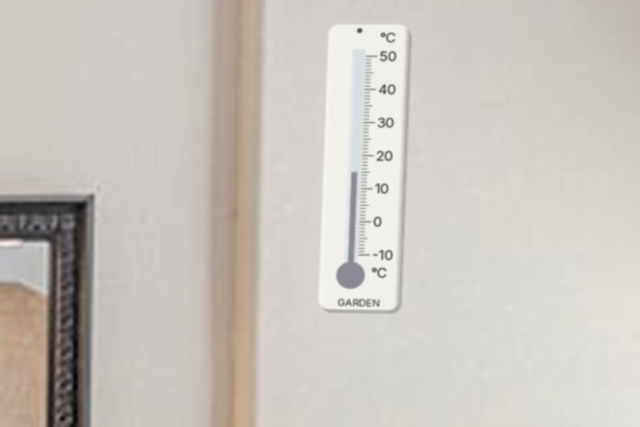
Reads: °C 15
